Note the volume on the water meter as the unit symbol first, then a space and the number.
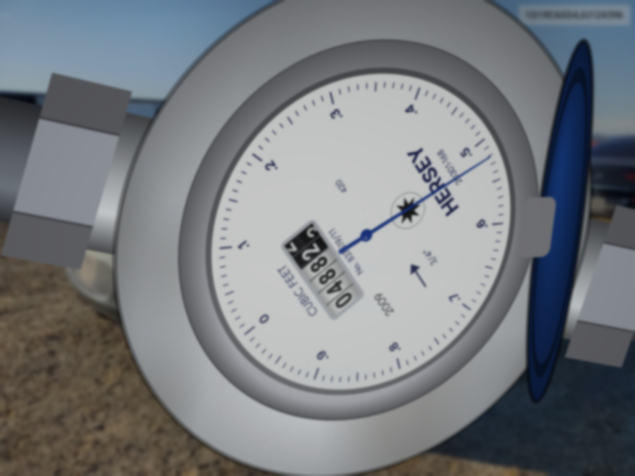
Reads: ft³ 48822.52
